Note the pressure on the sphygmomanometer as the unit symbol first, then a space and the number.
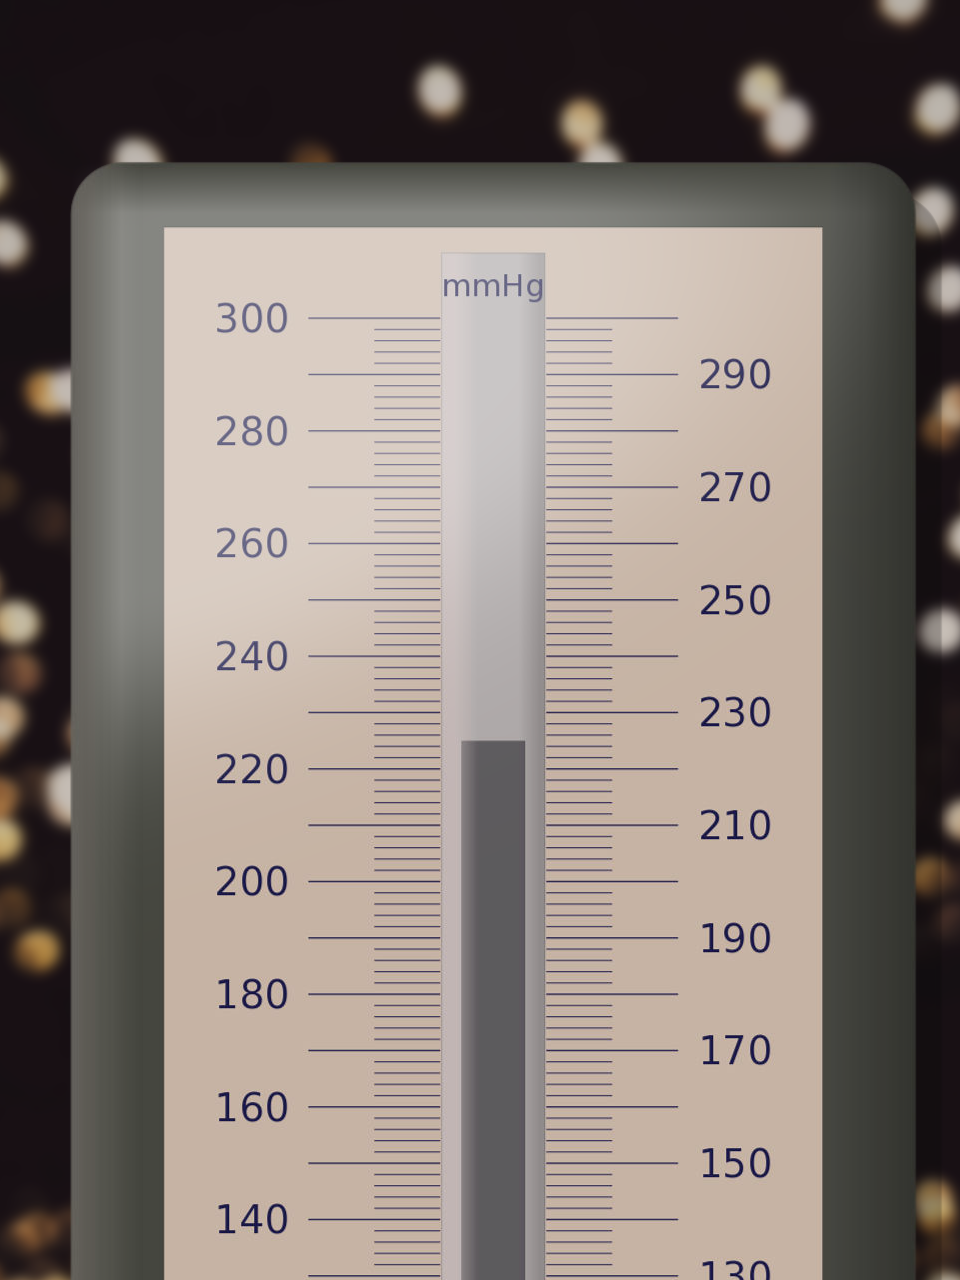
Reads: mmHg 225
